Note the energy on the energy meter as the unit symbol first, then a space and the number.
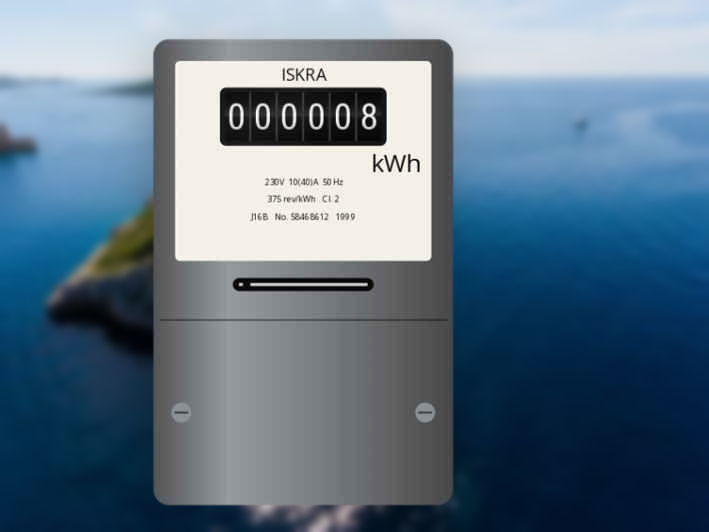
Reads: kWh 8
